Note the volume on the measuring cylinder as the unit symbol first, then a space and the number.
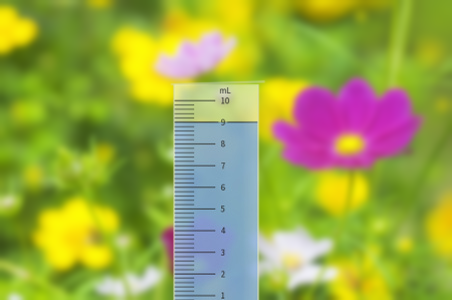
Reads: mL 9
